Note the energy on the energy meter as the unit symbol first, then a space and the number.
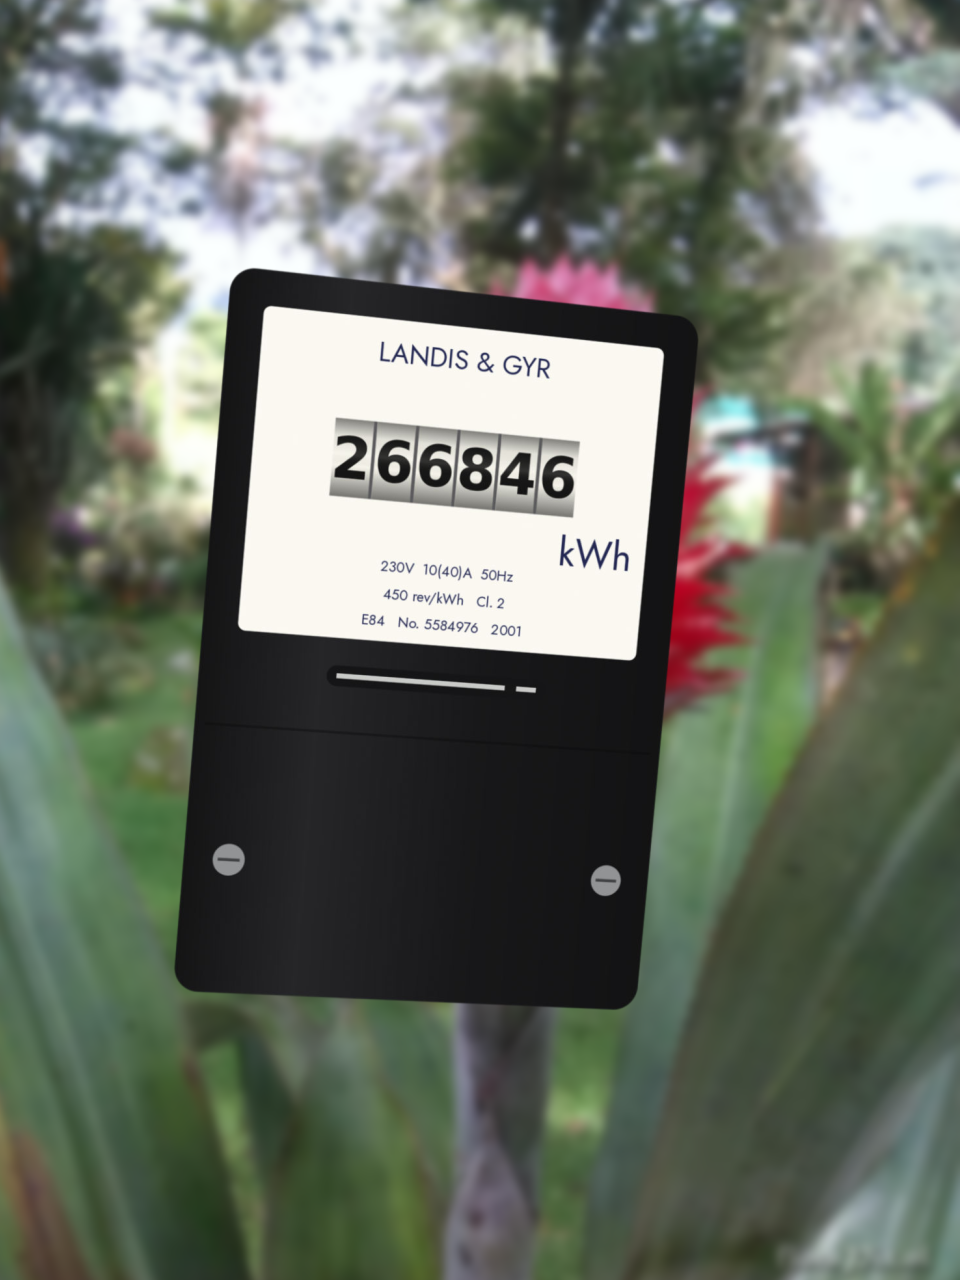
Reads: kWh 266846
